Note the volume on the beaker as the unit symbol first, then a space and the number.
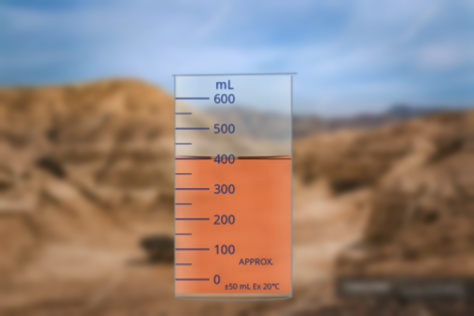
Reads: mL 400
